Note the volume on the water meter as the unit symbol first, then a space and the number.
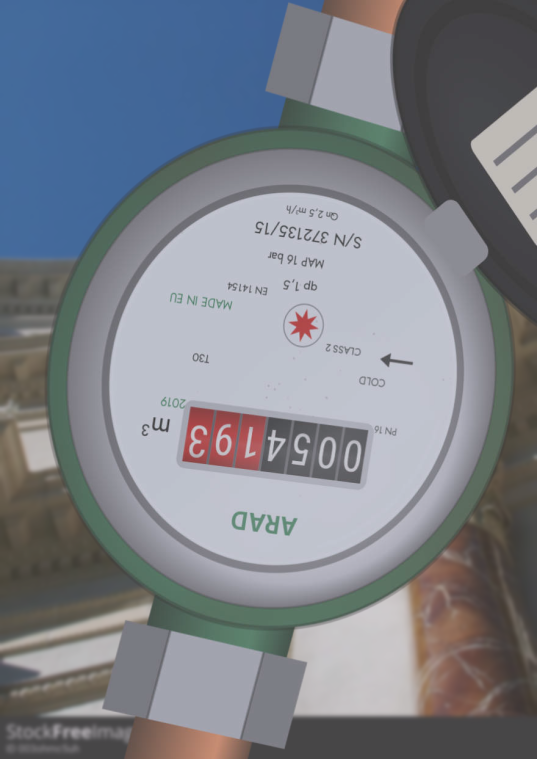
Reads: m³ 54.193
